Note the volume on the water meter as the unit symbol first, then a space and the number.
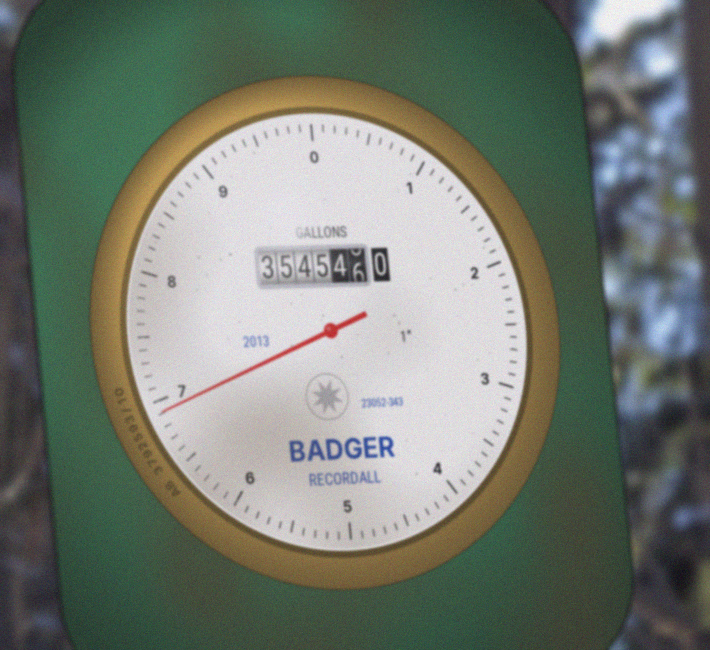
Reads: gal 3545456.9
